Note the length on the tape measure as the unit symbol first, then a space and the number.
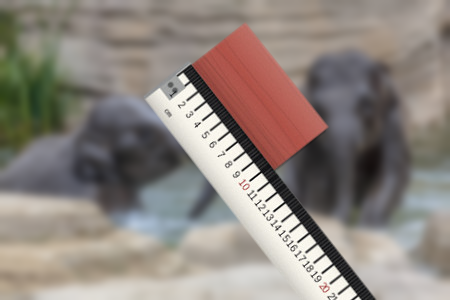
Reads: cm 10.5
